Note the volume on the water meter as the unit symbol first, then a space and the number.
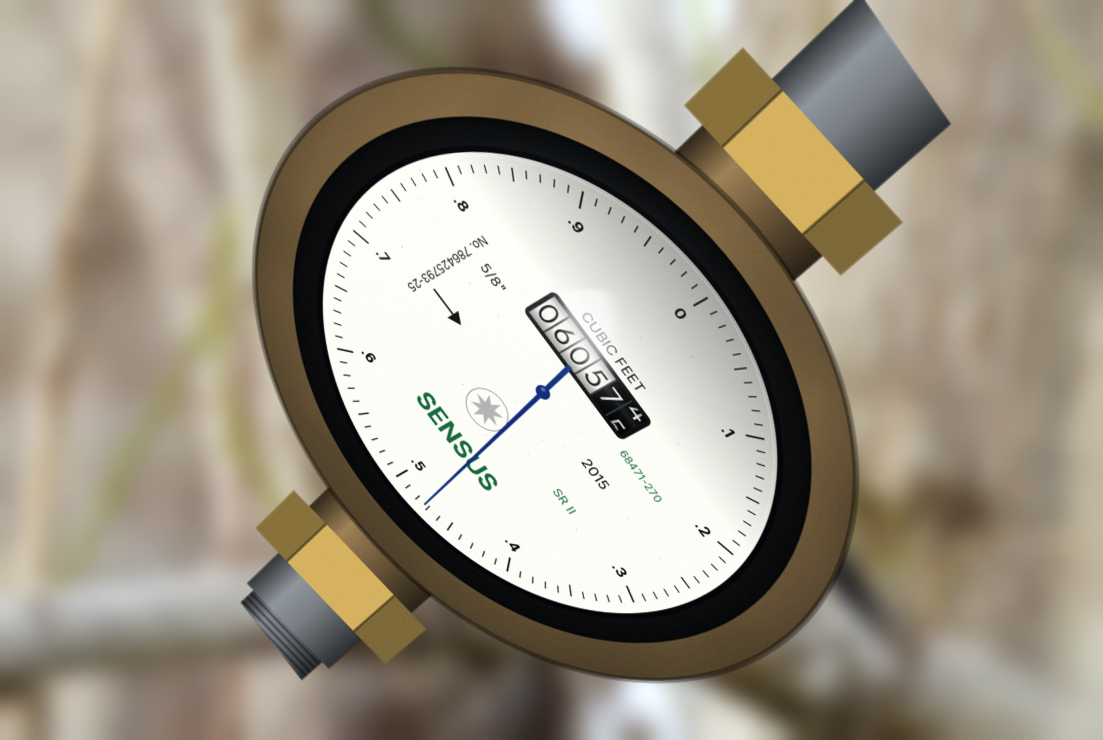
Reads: ft³ 60574.47
